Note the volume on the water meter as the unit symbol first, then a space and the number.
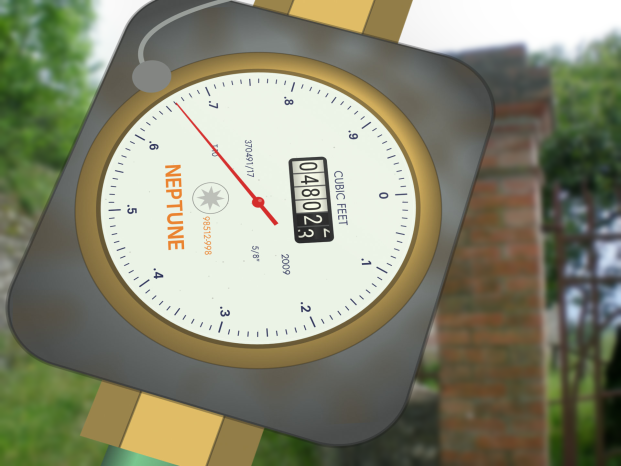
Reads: ft³ 48022.66
